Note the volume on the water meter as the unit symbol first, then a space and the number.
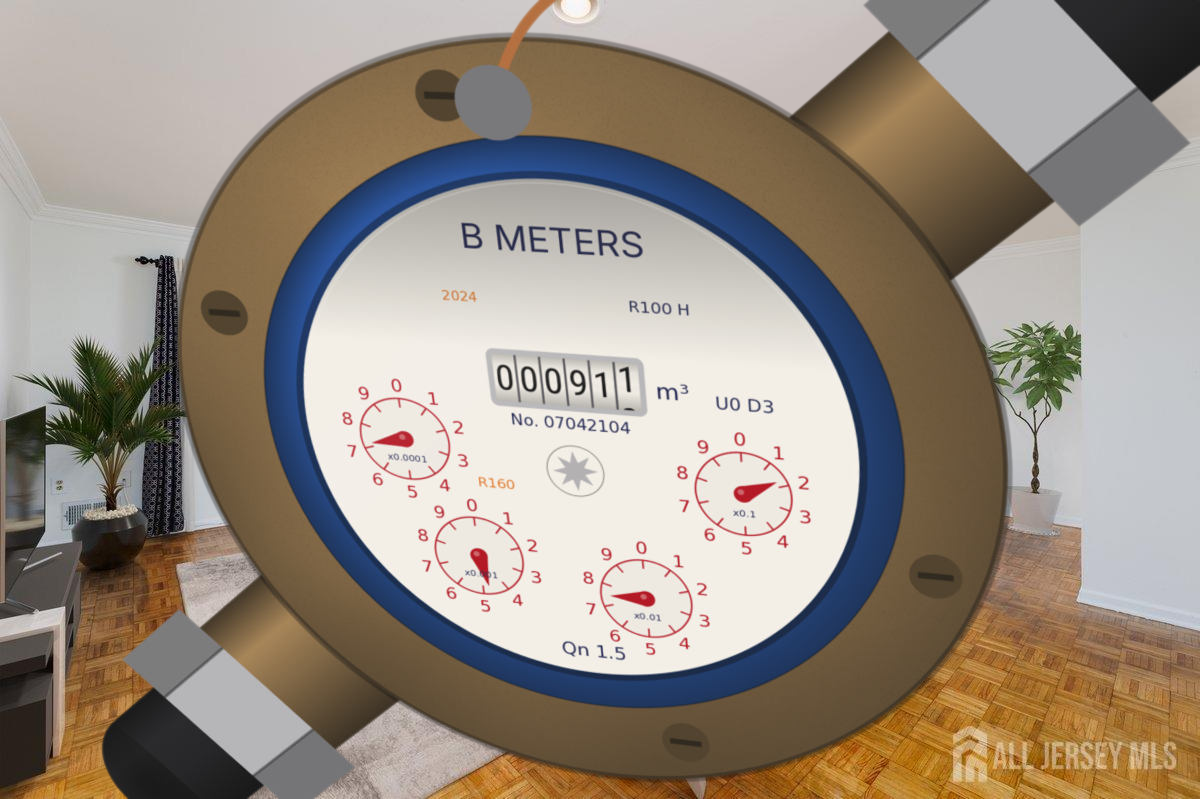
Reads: m³ 911.1747
